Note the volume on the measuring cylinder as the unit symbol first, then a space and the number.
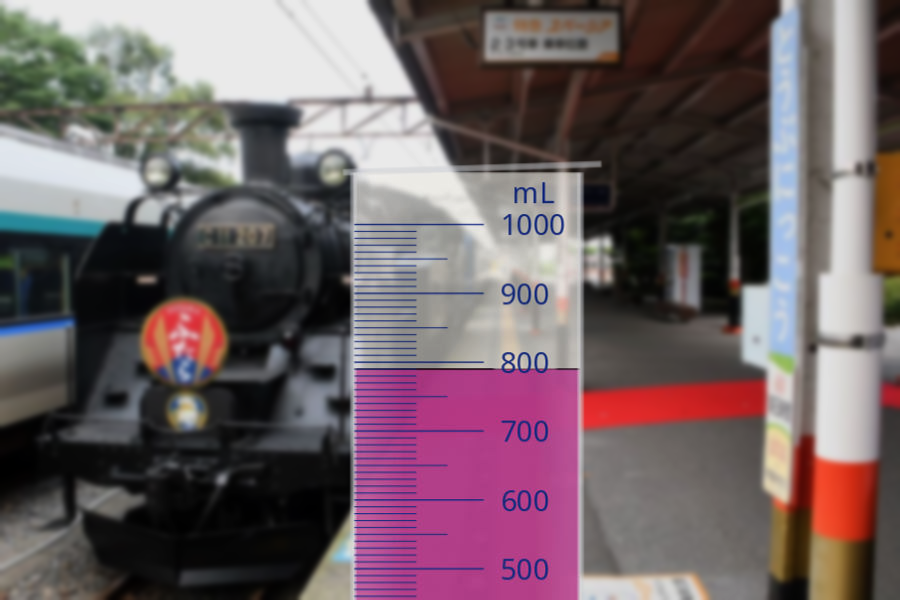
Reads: mL 790
